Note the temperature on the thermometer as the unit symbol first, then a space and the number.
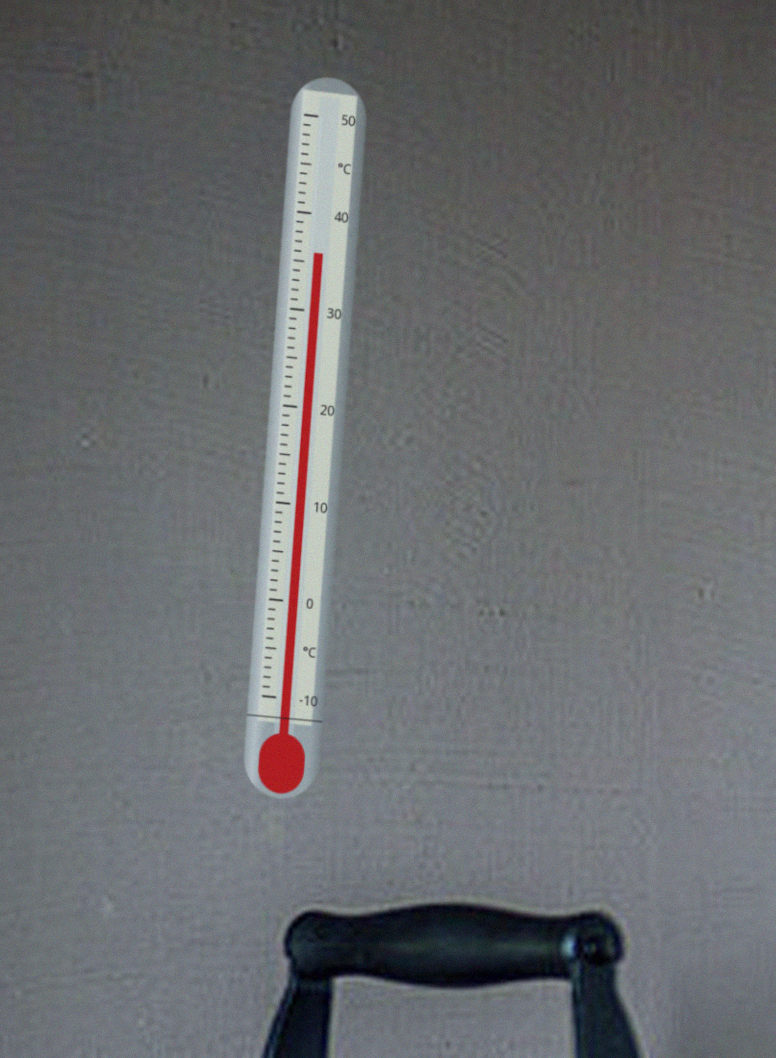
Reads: °C 36
